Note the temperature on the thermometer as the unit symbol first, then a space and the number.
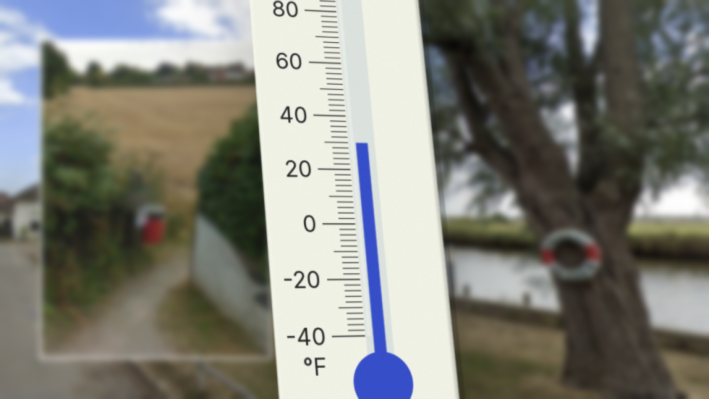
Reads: °F 30
